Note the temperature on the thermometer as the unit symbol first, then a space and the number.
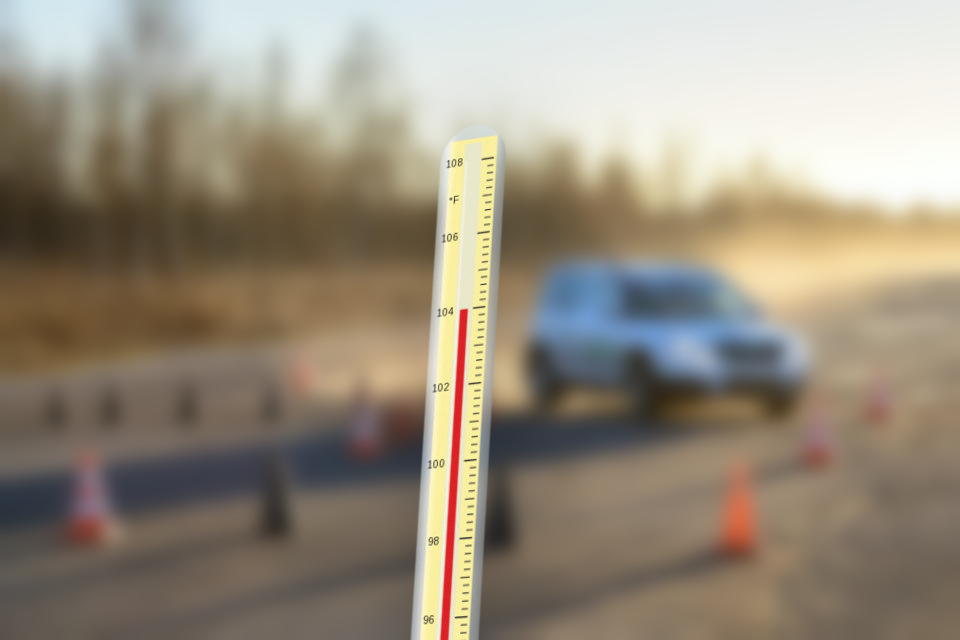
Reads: °F 104
